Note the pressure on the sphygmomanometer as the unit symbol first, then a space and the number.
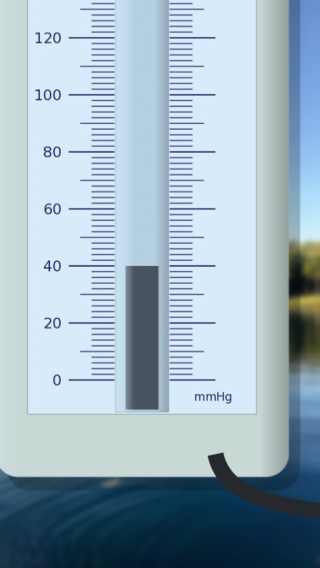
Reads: mmHg 40
